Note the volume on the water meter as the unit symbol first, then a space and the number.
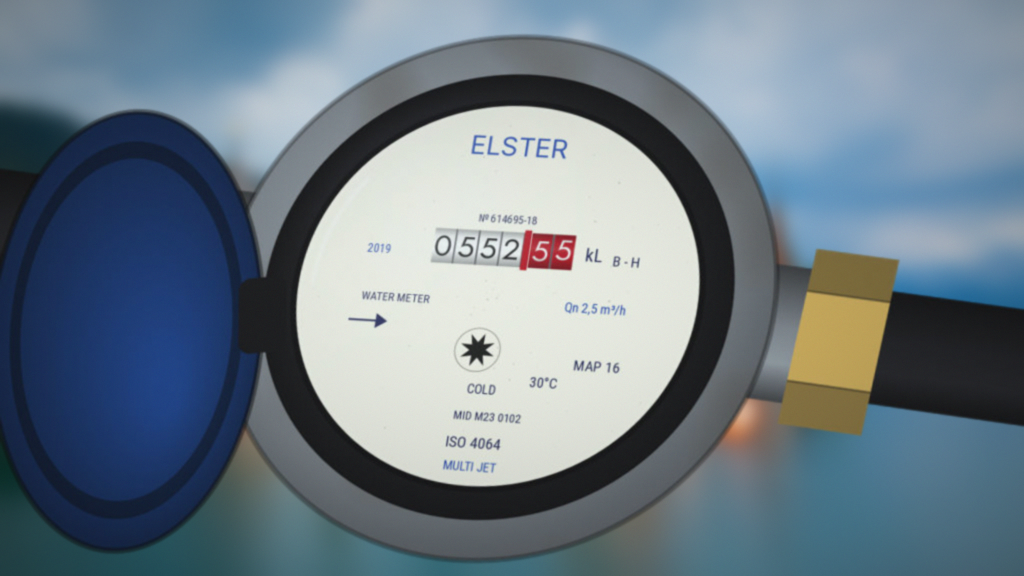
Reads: kL 552.55
